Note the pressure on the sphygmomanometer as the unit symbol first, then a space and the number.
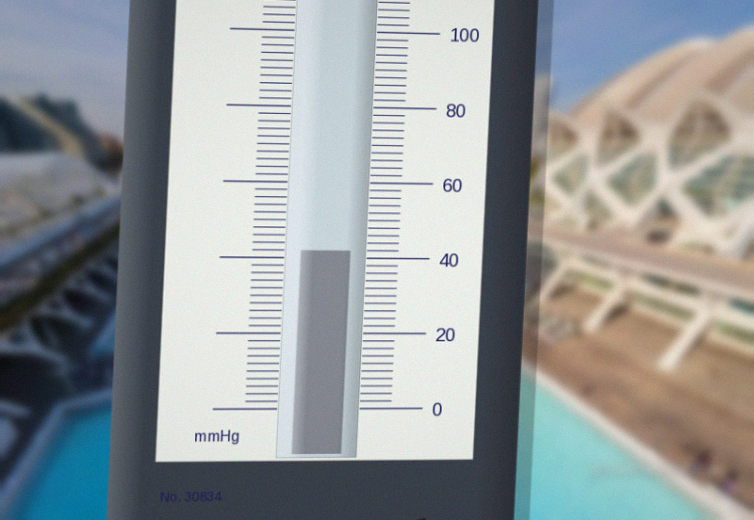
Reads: mmHg 42
